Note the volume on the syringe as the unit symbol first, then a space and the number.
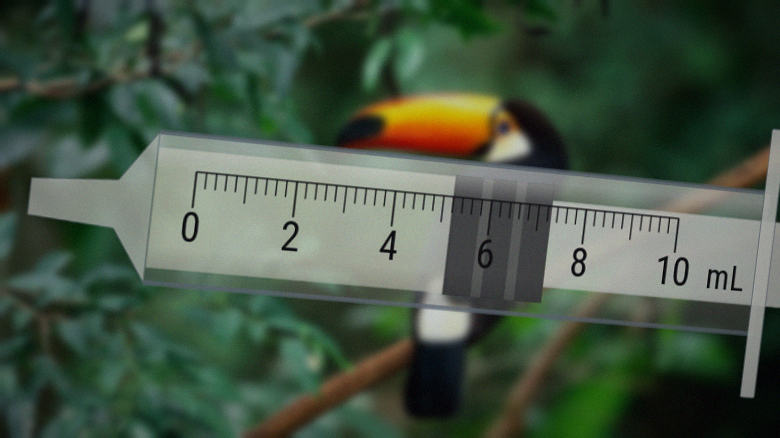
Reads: mL 5.2
